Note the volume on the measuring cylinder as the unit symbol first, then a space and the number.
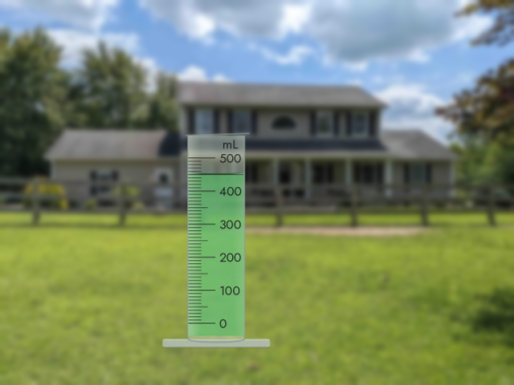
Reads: mL 450
